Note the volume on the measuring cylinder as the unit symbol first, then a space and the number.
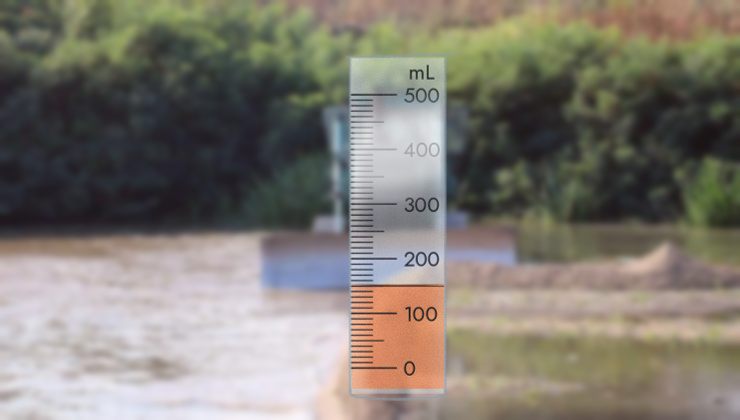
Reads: mL 150
